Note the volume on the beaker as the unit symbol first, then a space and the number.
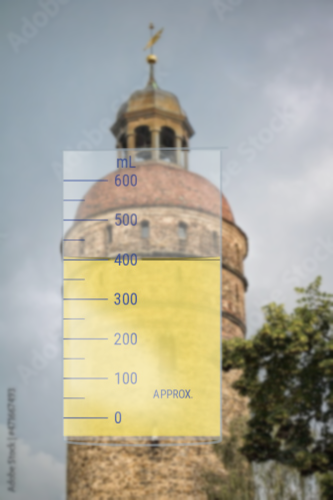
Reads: mL 400
